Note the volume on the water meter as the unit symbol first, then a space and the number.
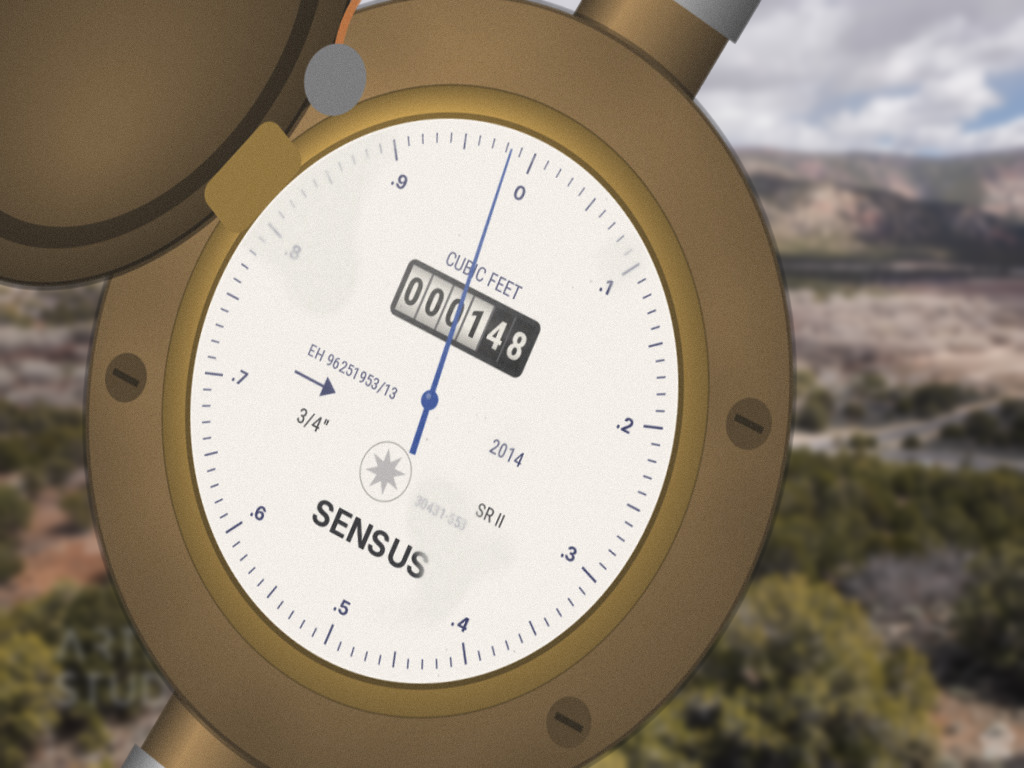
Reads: ft³ 147.98
